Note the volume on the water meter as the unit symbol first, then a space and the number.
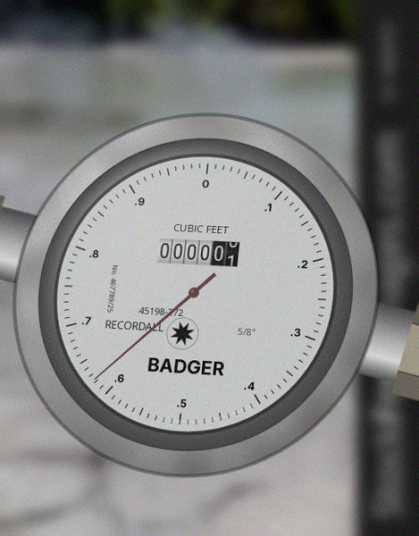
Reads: ft³ 0.62
